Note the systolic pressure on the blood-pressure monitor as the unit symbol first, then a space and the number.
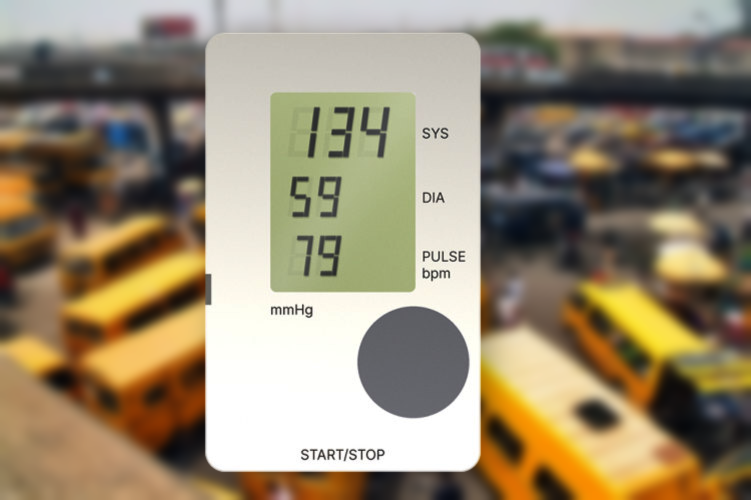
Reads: mmHg 134
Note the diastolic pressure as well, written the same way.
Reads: mmHg 59
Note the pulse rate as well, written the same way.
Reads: bpm 79
